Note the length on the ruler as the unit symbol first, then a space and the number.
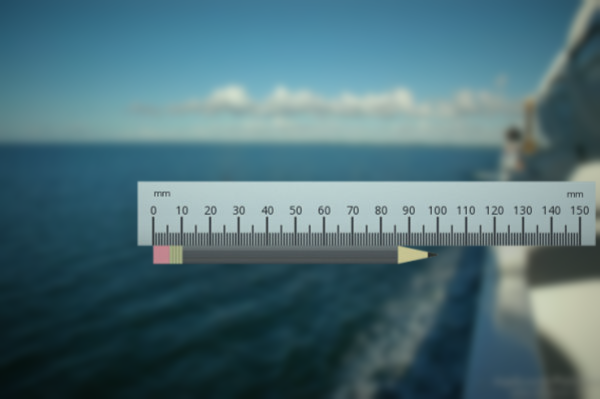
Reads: mm 100
